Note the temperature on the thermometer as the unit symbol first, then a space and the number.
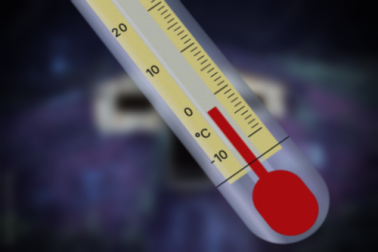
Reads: °C -2
